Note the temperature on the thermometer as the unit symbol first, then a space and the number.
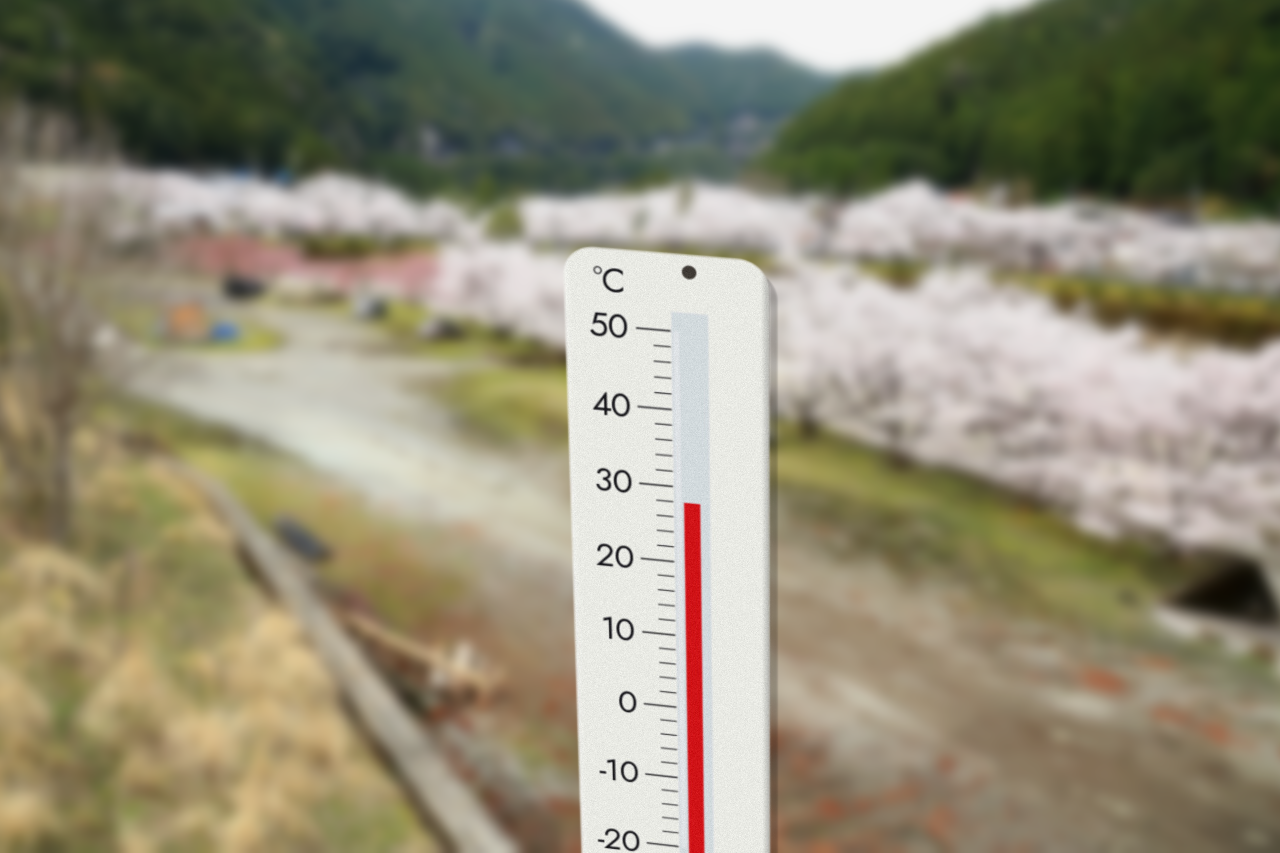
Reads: °C 28
